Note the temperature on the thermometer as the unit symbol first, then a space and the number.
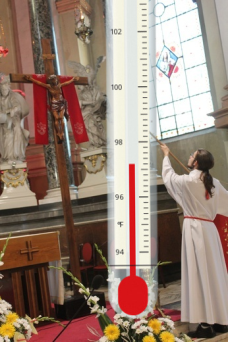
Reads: °F 97.2
